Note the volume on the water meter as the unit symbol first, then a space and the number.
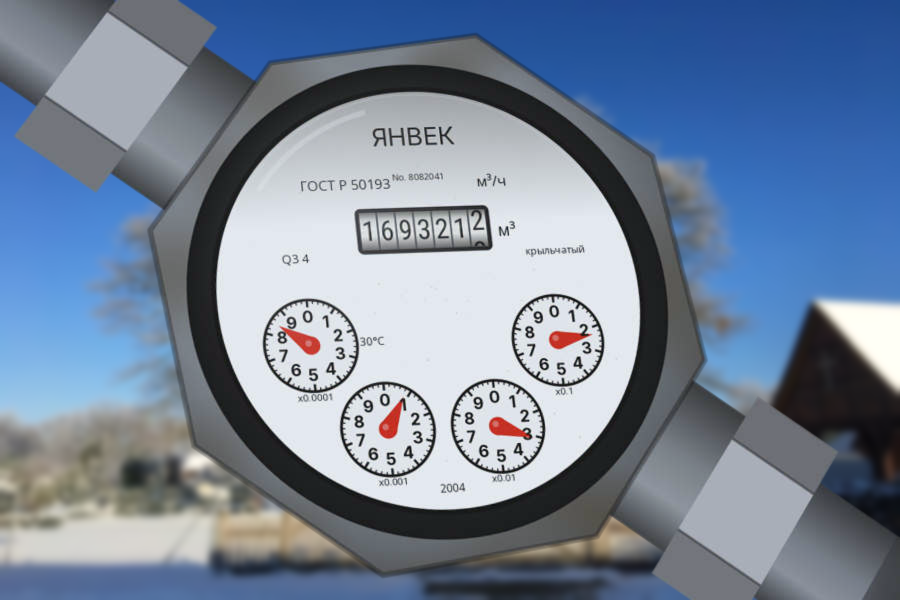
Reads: m³ 1693212.2308
